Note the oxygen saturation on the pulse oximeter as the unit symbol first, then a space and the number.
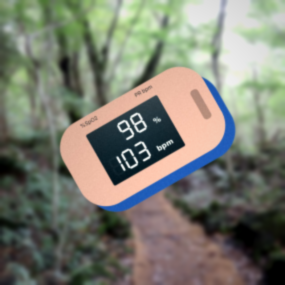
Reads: % 98
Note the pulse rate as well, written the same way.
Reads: bpm 103
